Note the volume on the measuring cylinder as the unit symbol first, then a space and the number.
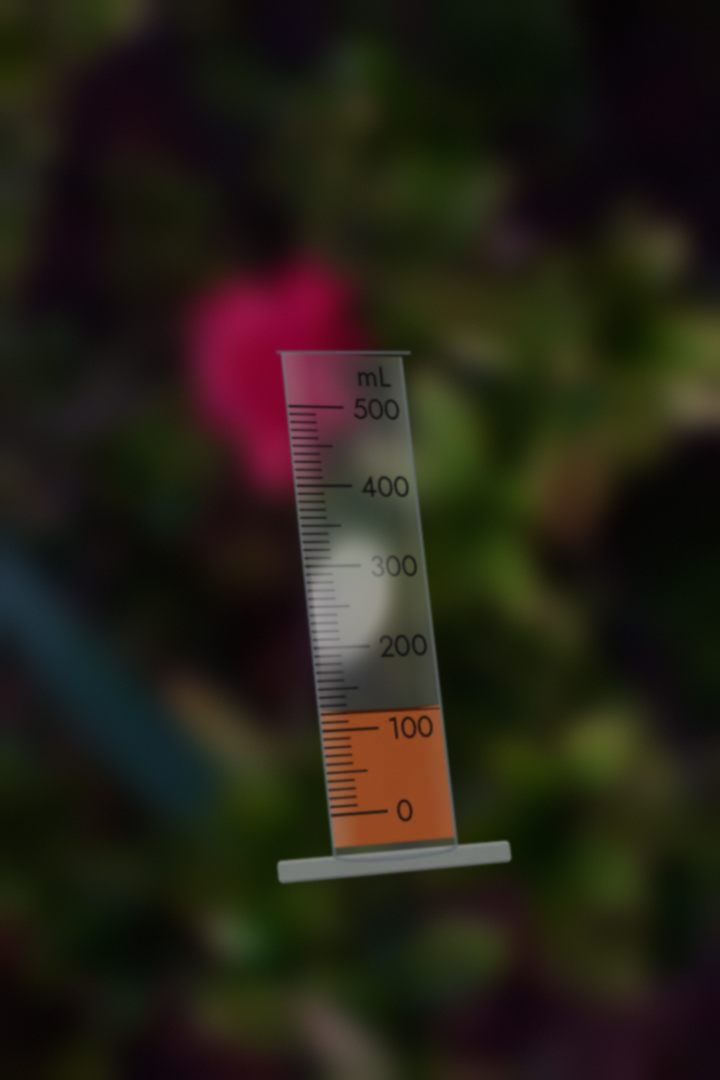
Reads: mL 120
